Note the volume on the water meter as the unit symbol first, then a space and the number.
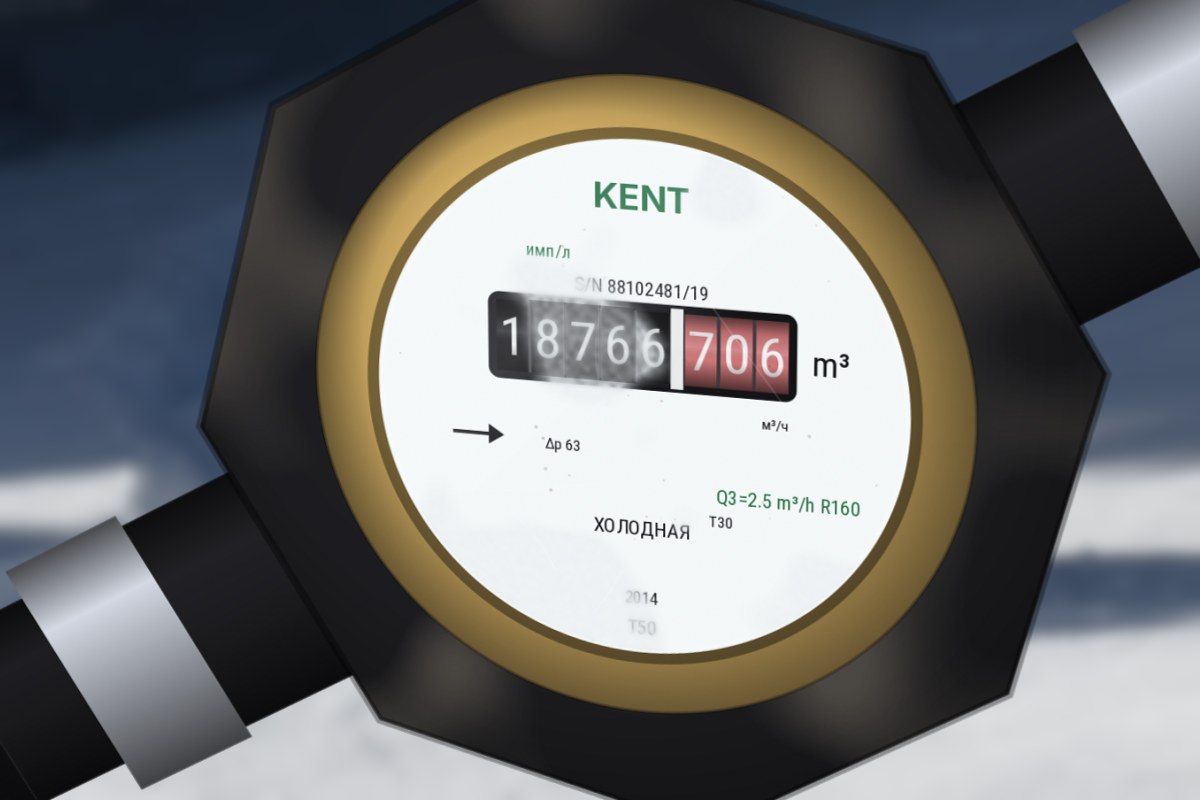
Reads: m³ 18766.706
